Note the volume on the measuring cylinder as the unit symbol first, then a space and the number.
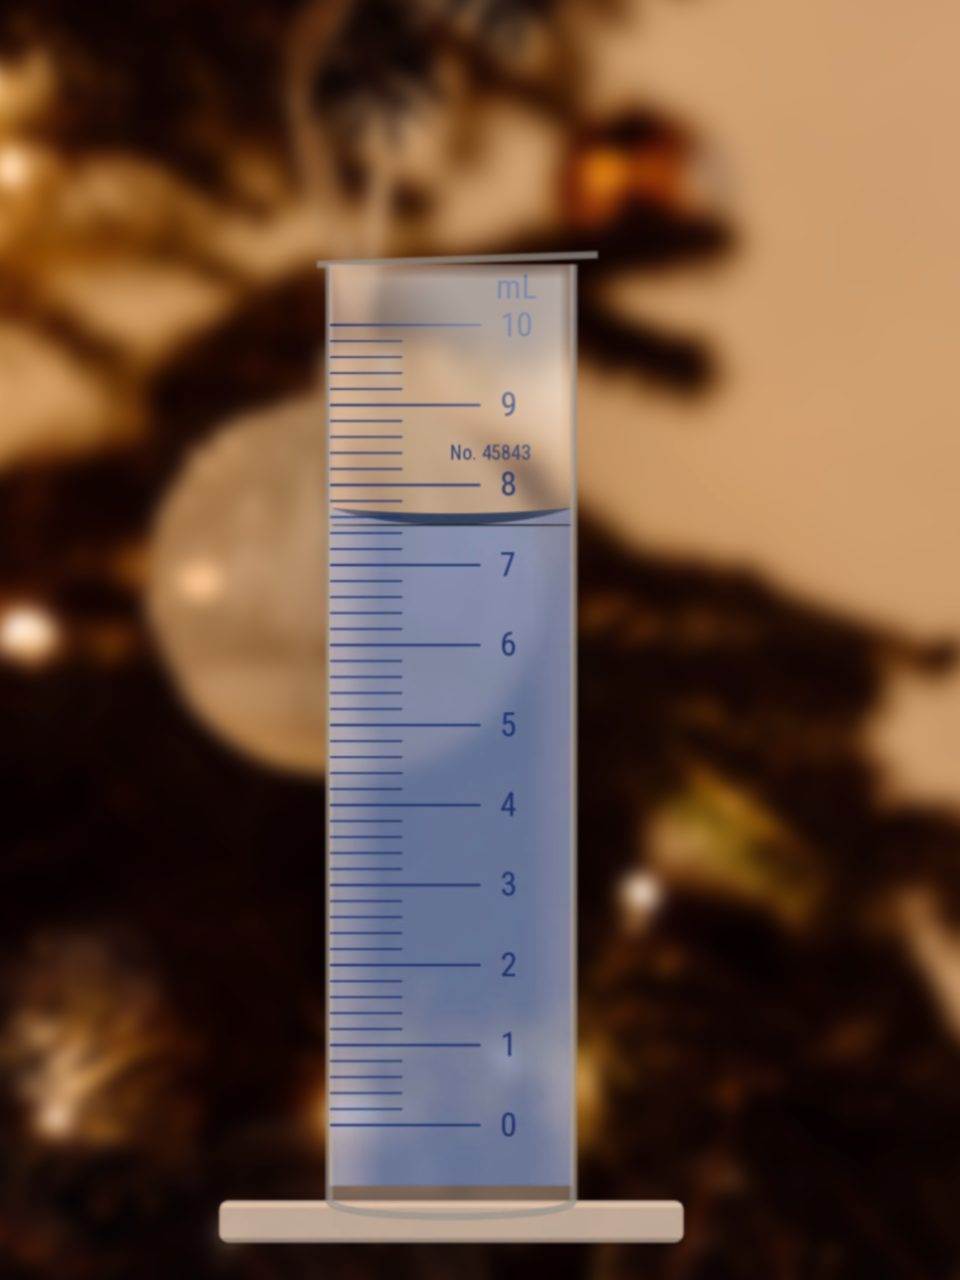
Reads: mL 7.5
